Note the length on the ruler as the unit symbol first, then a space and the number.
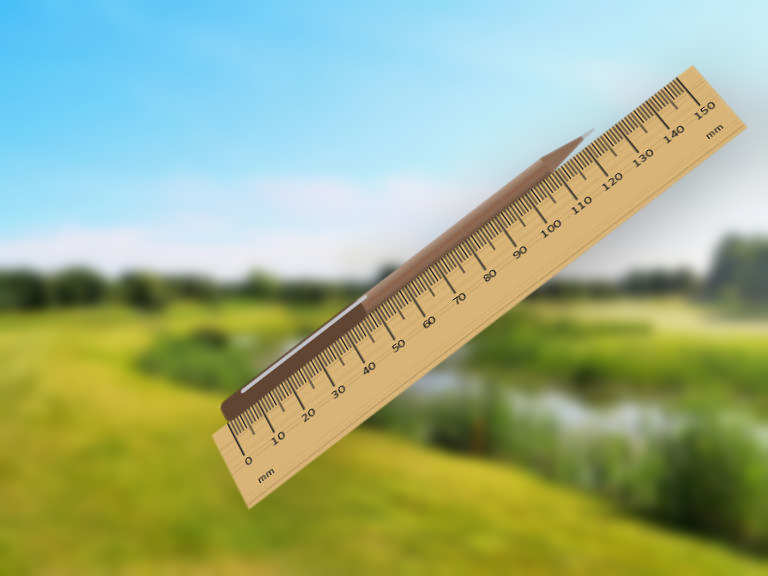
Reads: mm 125
